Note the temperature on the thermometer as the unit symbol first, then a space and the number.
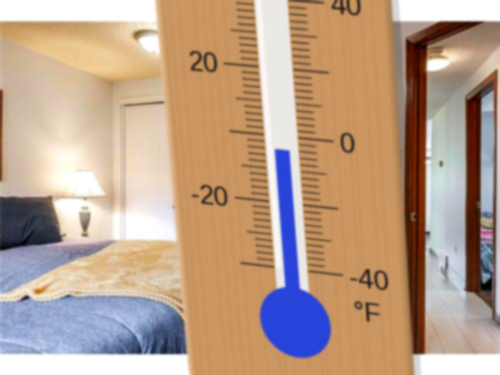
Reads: °F -4
